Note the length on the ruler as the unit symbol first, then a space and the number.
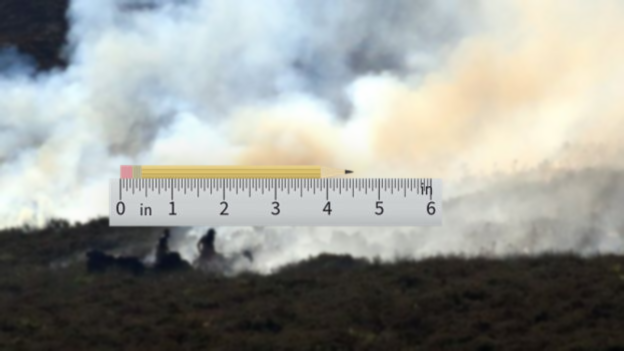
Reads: in 4.5
